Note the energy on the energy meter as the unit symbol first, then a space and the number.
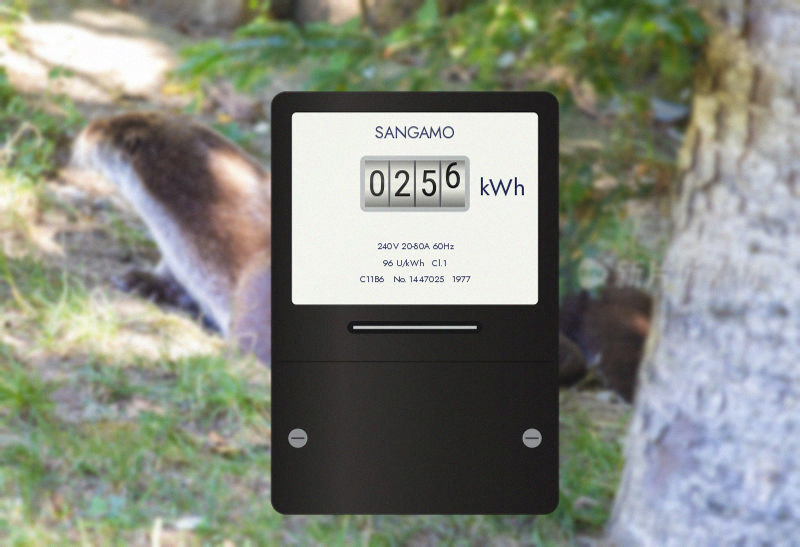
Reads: kWh 256
